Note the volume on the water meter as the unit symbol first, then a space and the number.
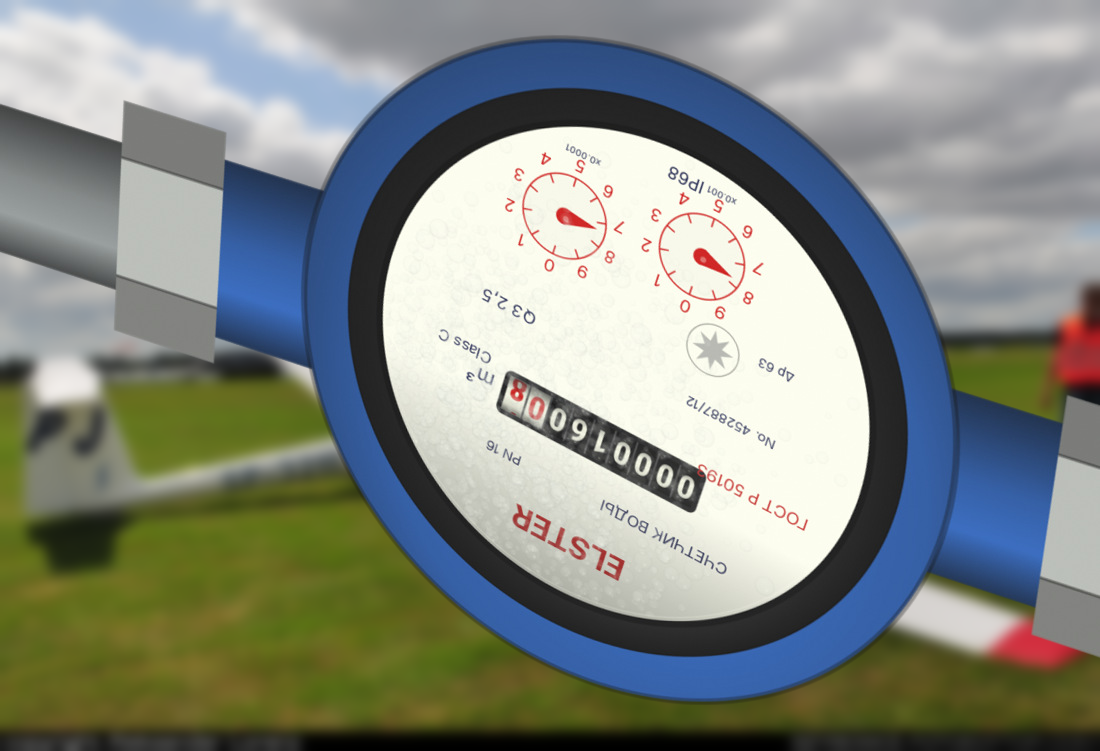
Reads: m³ 160.0777
